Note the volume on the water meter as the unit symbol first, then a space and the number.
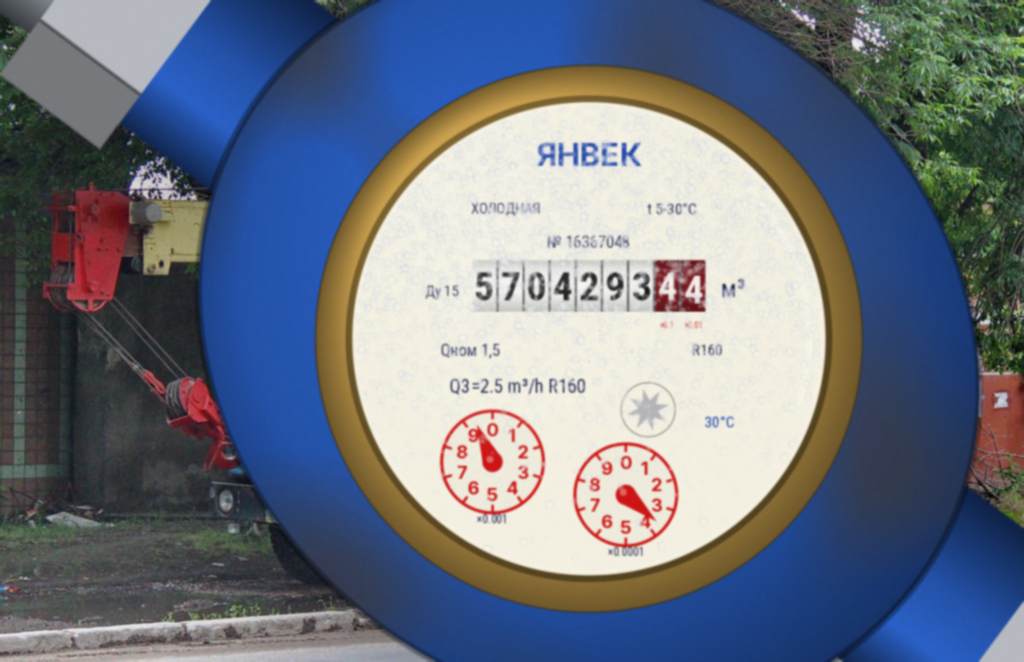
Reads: m³ 5704293.4393
